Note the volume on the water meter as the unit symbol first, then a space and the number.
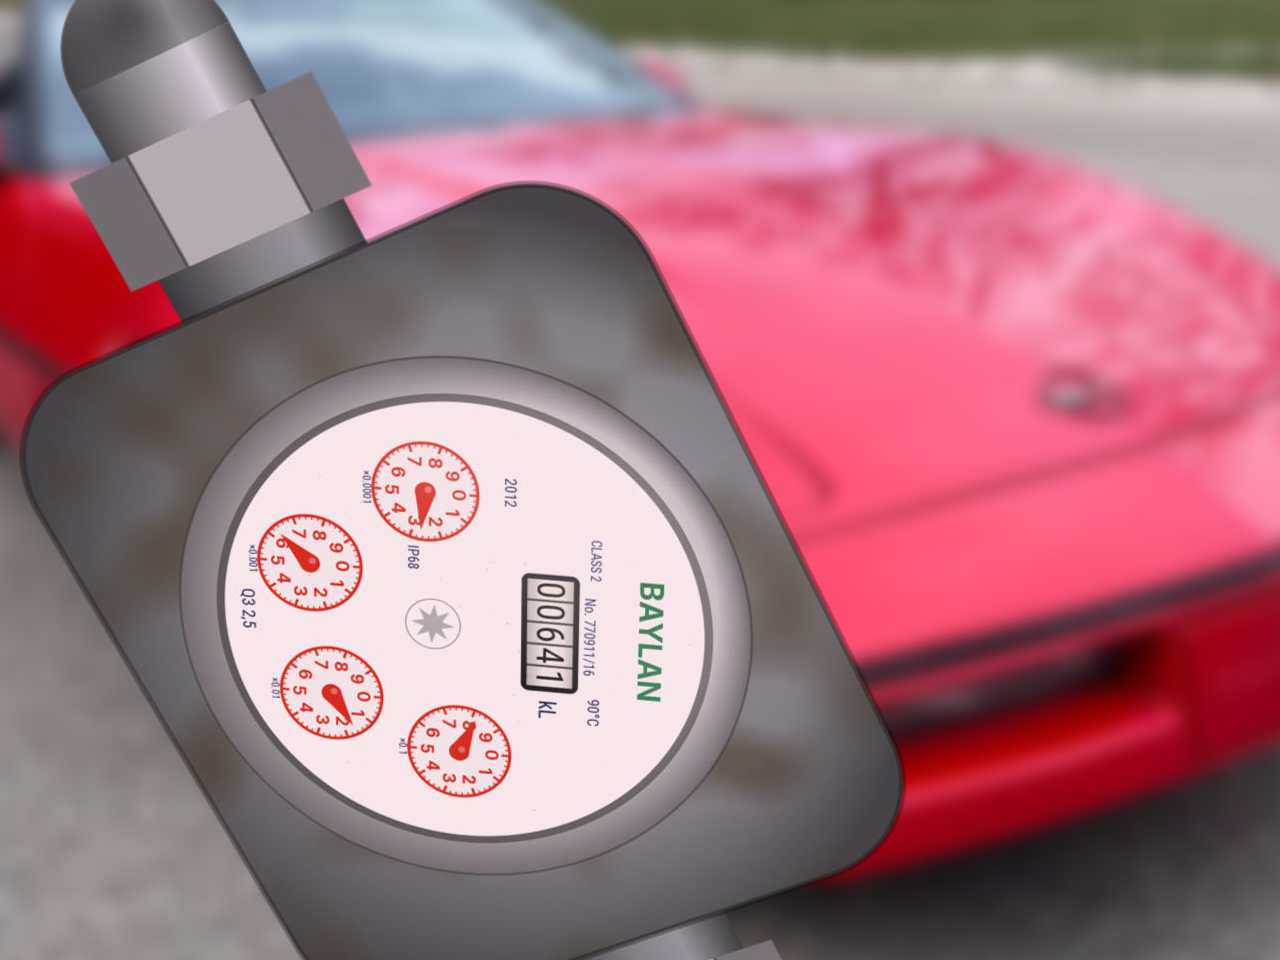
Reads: kL 641.8162
